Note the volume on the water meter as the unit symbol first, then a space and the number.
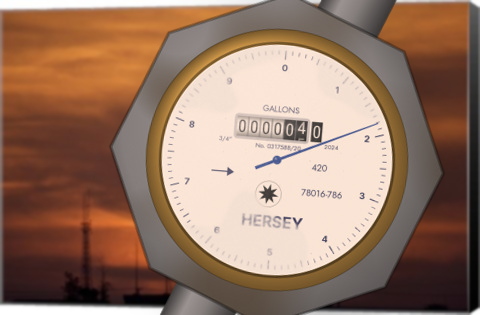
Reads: gal 41.8
